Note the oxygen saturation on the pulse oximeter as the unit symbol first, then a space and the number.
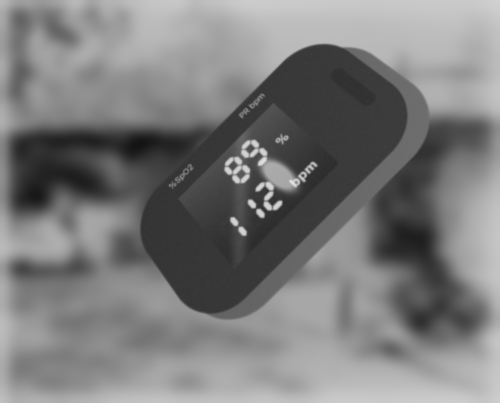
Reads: % 89
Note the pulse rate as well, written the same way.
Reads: bpm 112
